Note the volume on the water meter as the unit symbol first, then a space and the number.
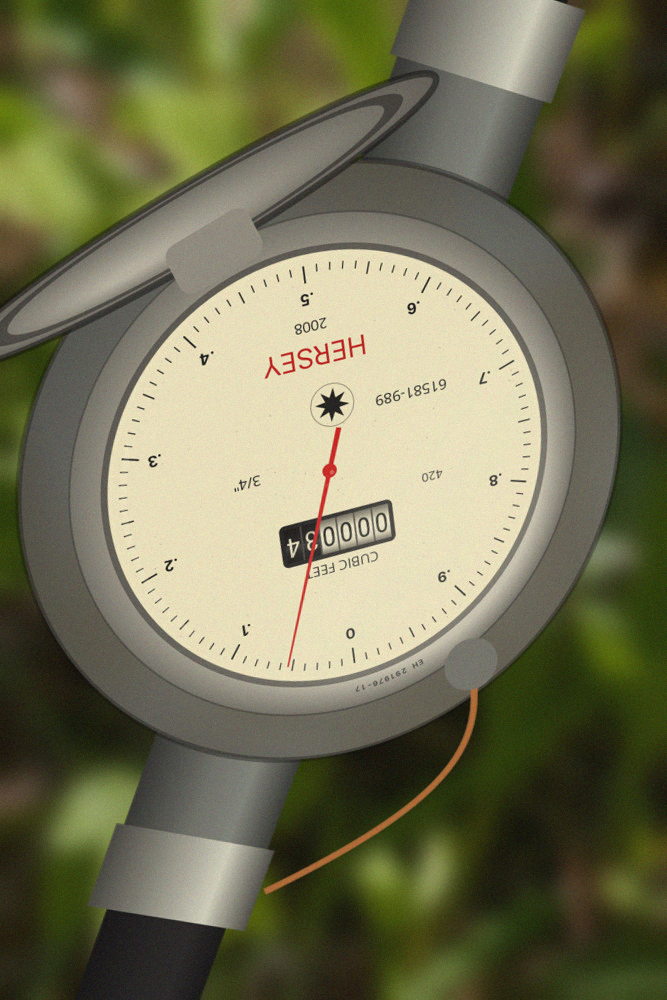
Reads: ft³ 34.05
